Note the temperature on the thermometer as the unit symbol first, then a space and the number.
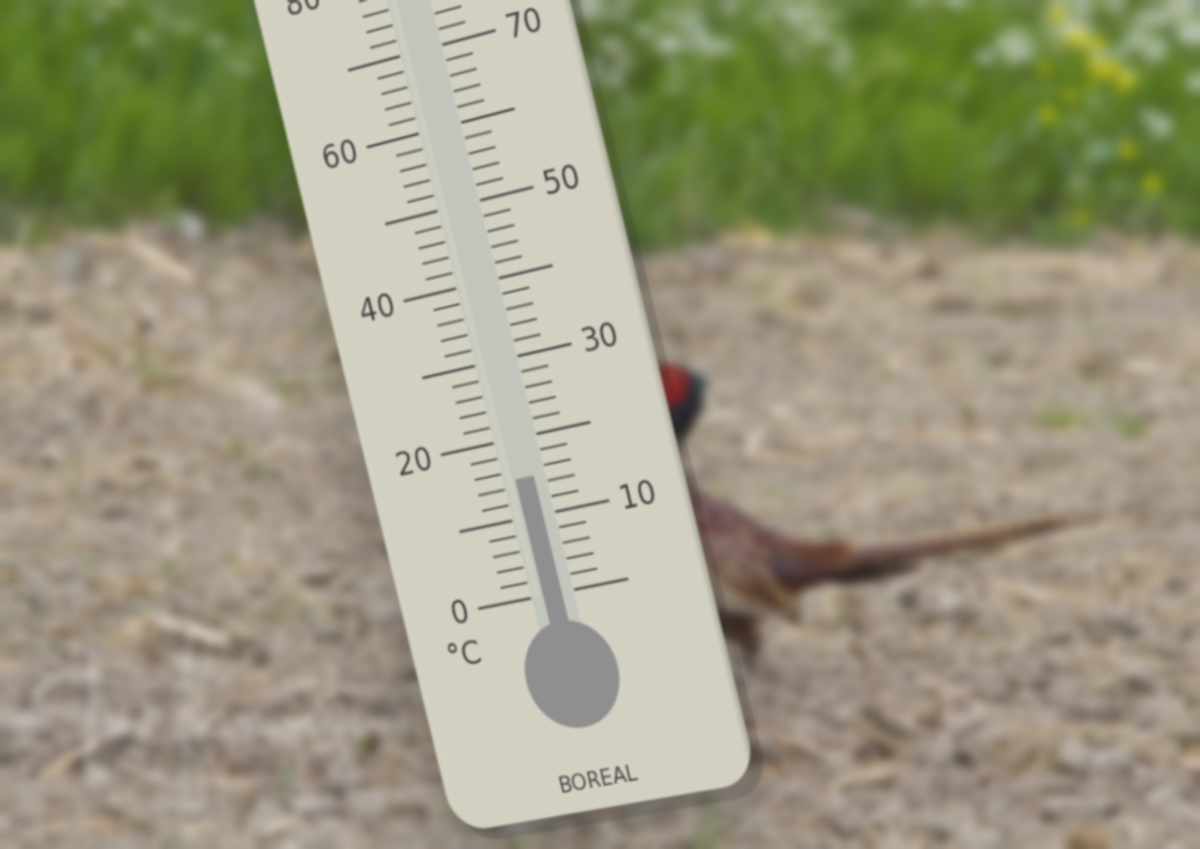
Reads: °C 15
